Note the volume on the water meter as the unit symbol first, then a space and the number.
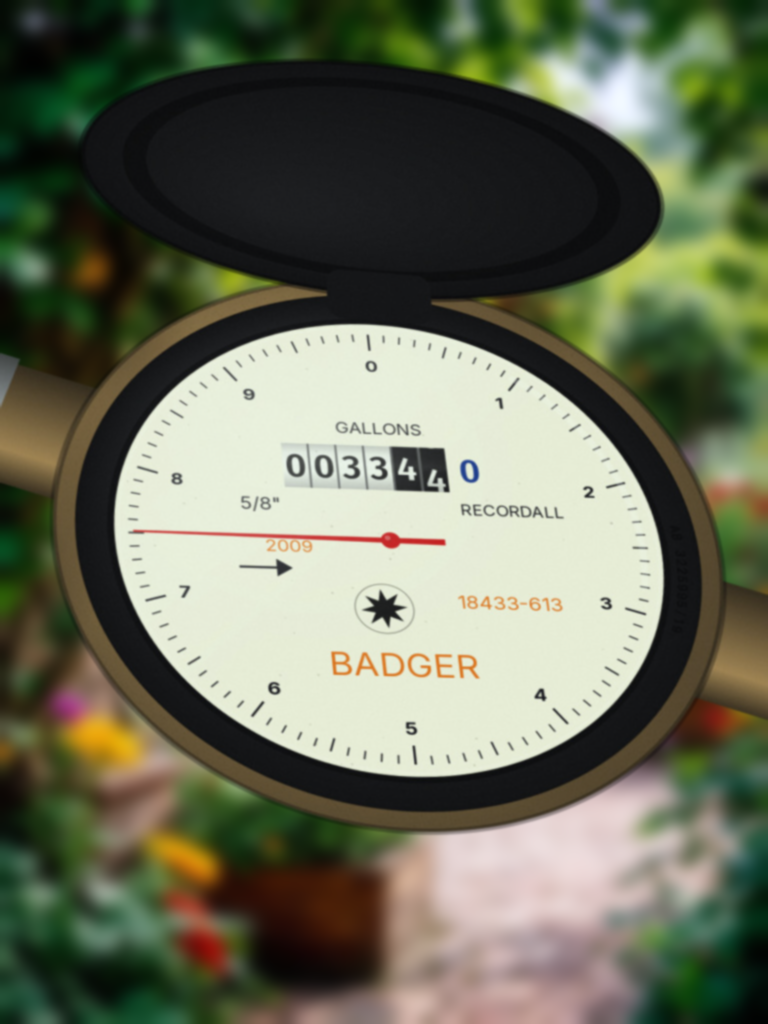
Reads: gal 33437.5
